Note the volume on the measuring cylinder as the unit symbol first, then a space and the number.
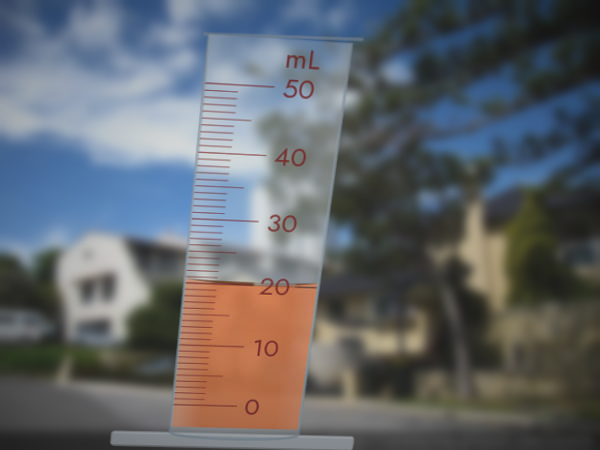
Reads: mL 20
